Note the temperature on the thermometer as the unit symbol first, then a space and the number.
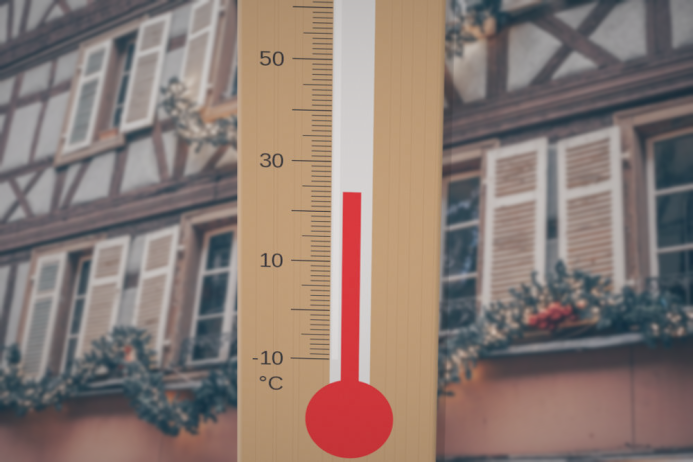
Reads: °C 24
